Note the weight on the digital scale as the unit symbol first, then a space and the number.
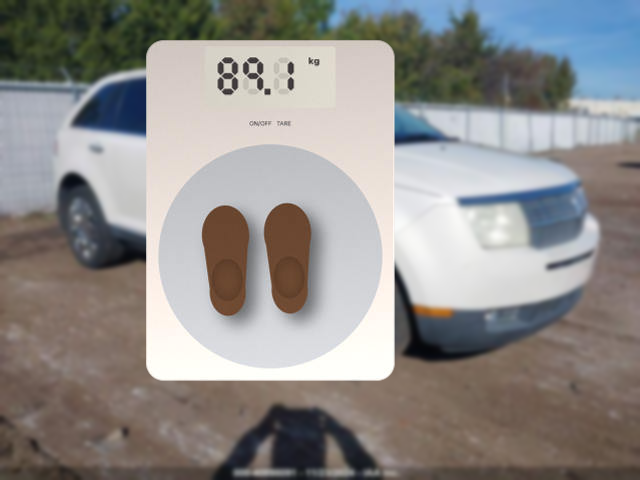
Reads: kg 89.1
